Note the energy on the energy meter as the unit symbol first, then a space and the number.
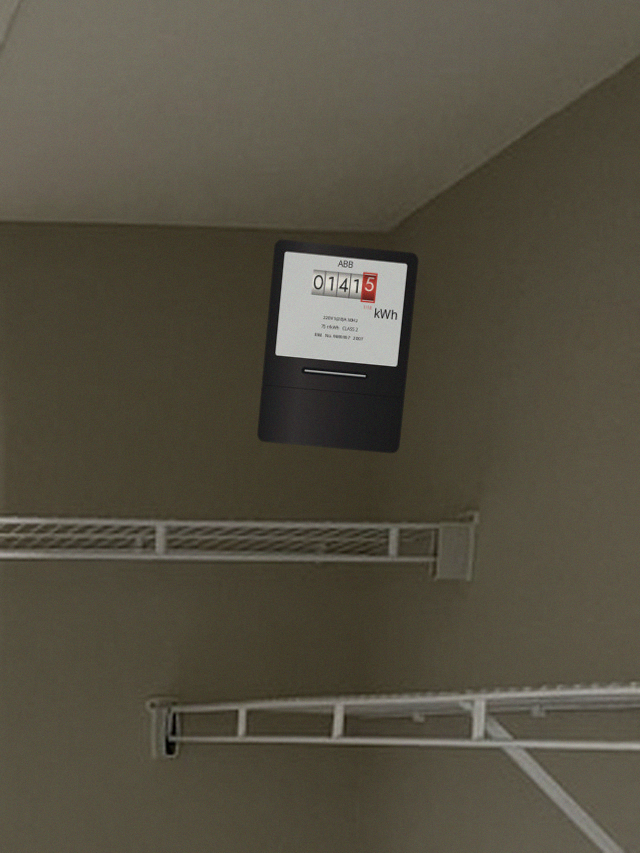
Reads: kWh 141.5
